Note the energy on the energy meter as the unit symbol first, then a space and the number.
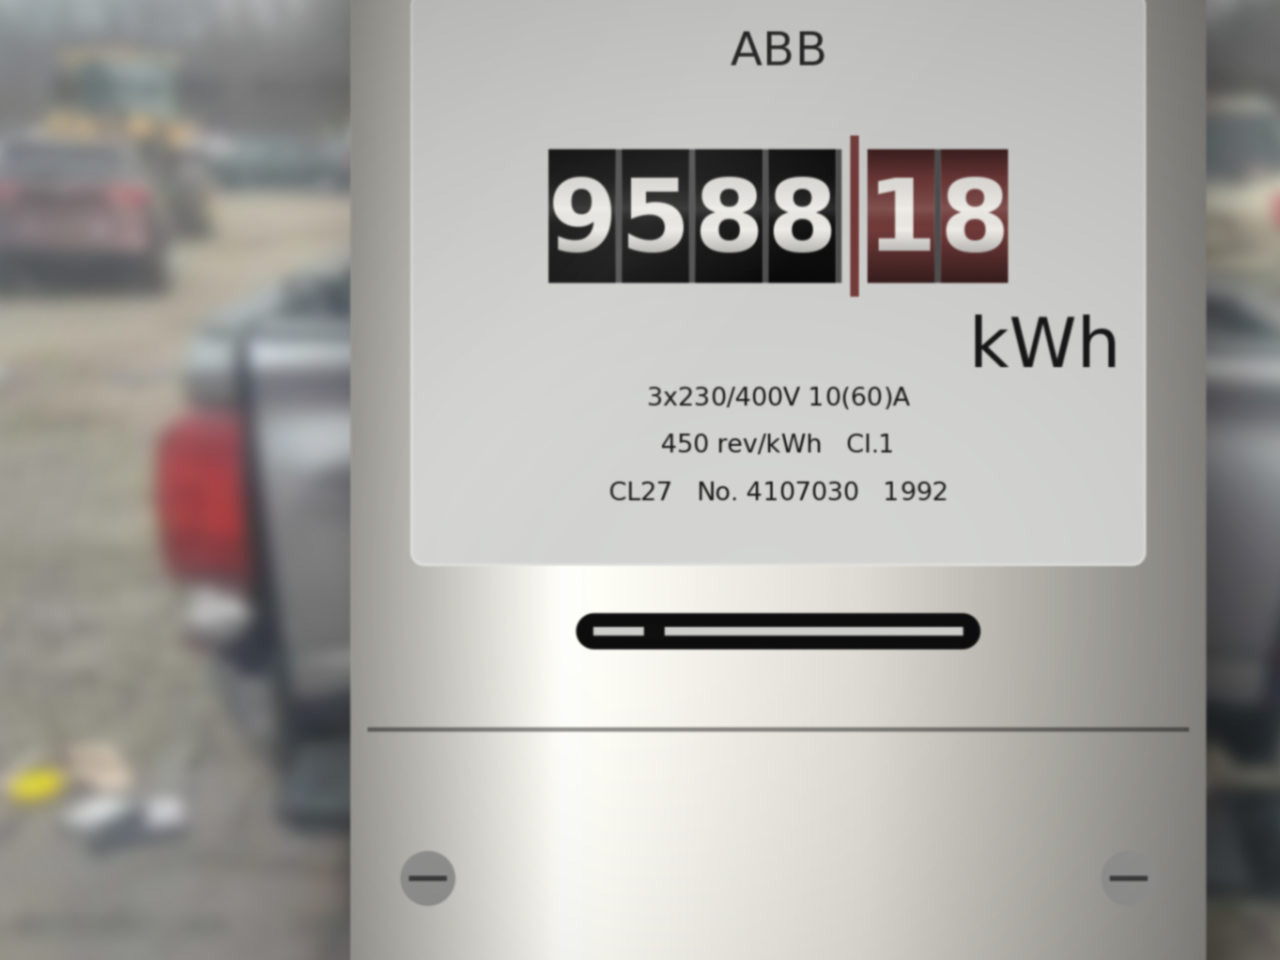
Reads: kWh 9588.18
